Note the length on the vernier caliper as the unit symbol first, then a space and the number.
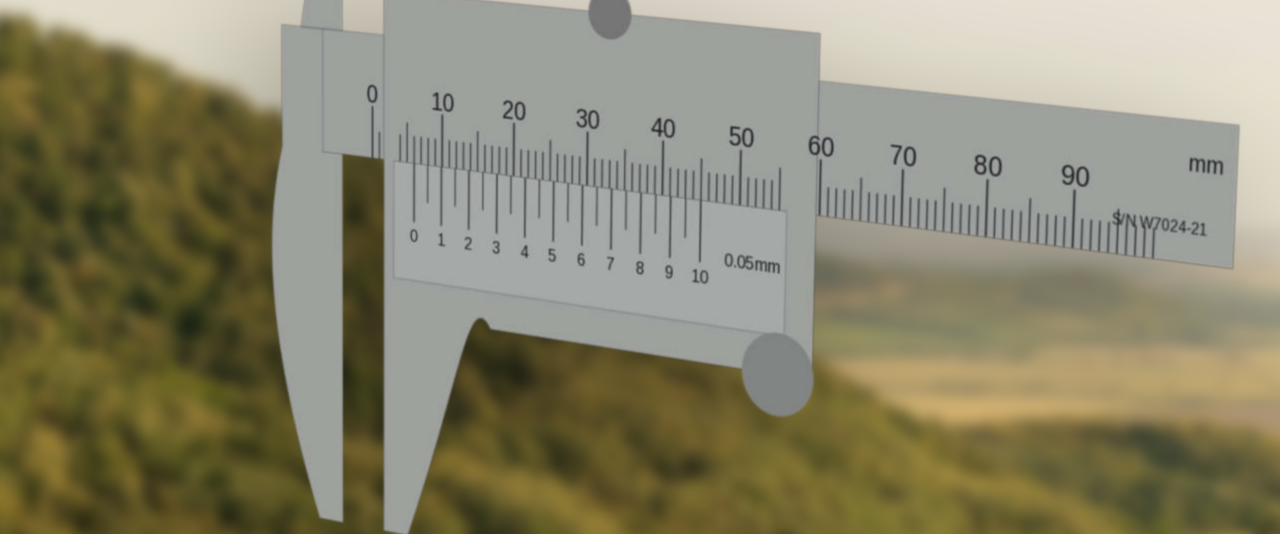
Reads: mm 6.0
